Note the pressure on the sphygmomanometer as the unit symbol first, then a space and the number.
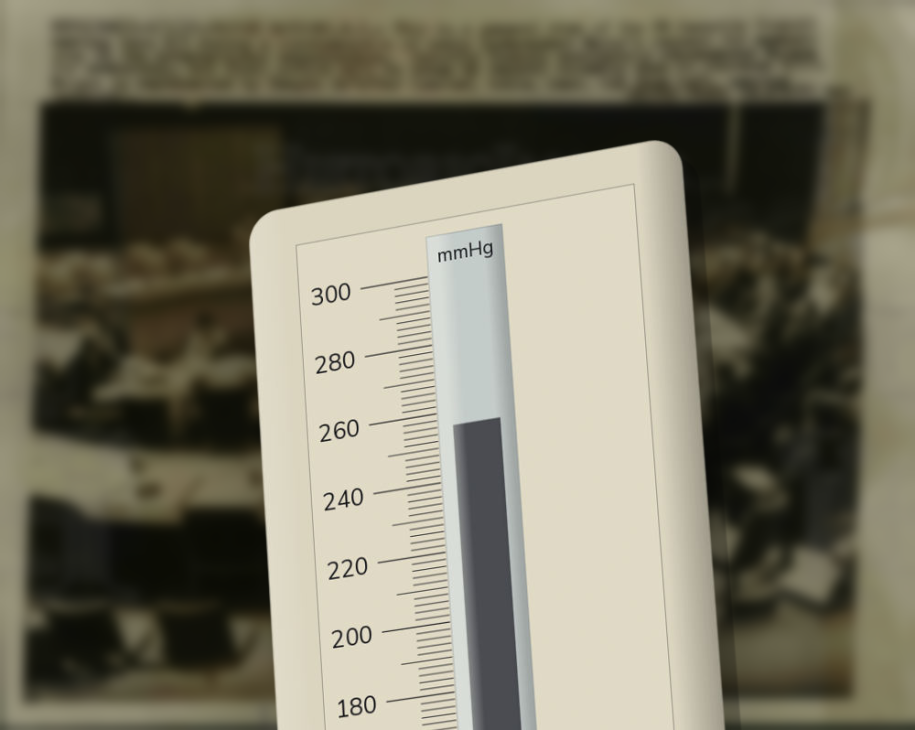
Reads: mmHg 256
